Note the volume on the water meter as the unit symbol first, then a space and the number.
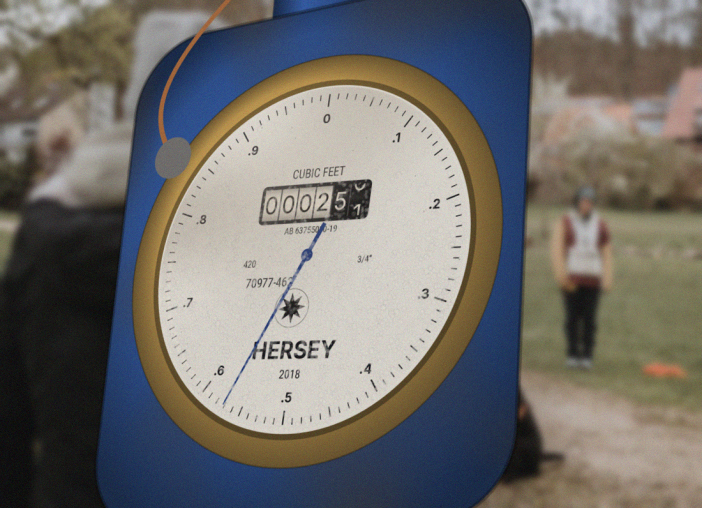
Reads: ft³ 250.57
